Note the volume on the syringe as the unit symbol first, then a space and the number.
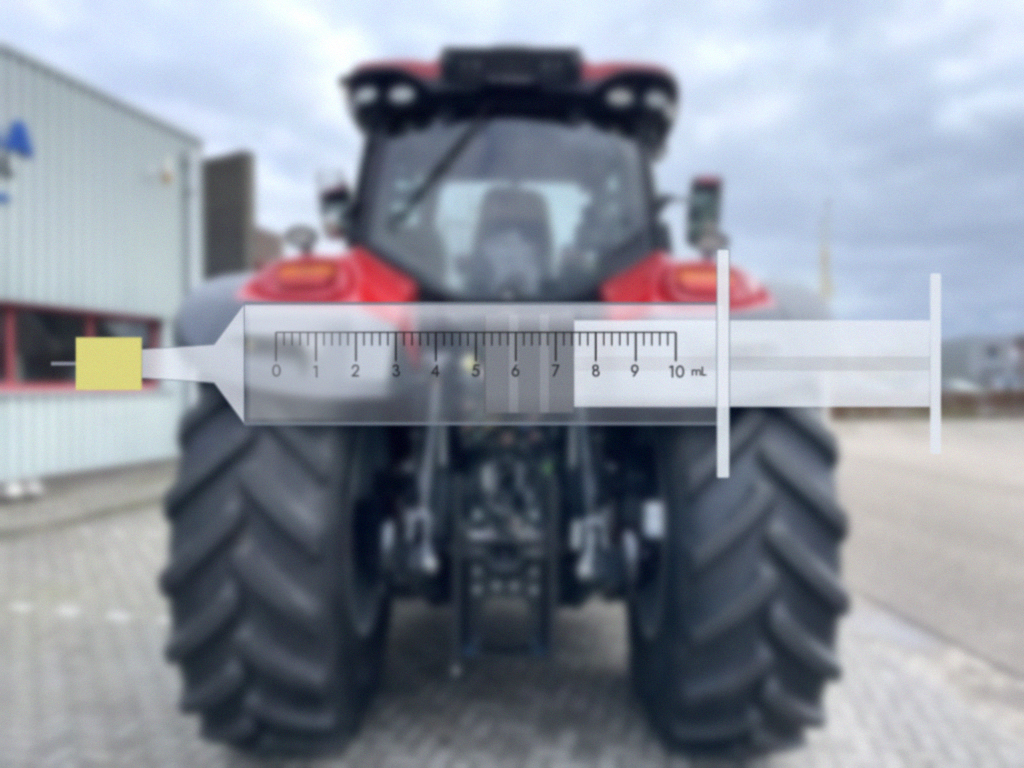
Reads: mL 5.2
